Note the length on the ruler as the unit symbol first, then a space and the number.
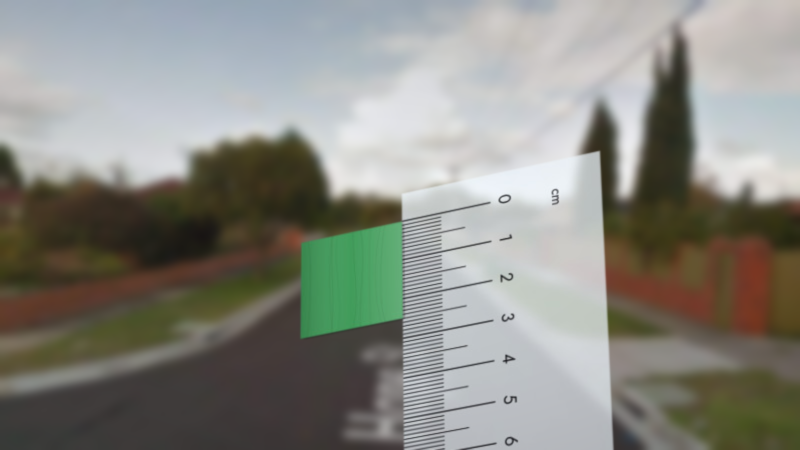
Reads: cm 2.5
